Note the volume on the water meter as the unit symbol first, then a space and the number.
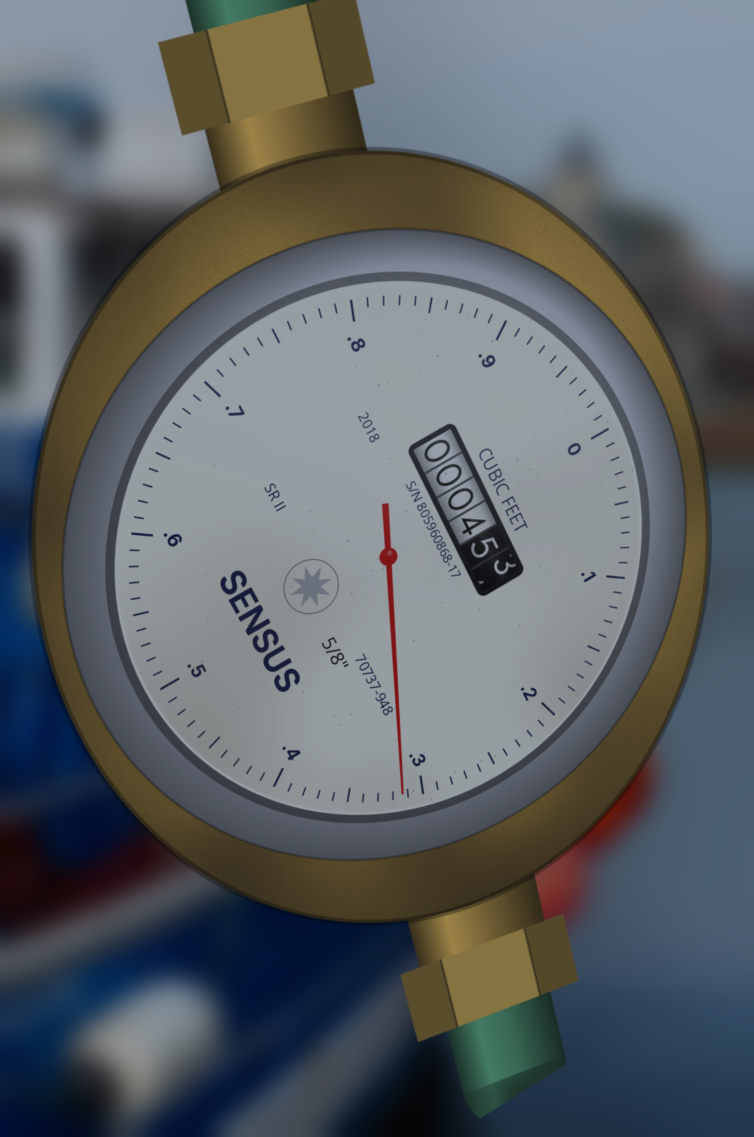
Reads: ft³ 453.31
